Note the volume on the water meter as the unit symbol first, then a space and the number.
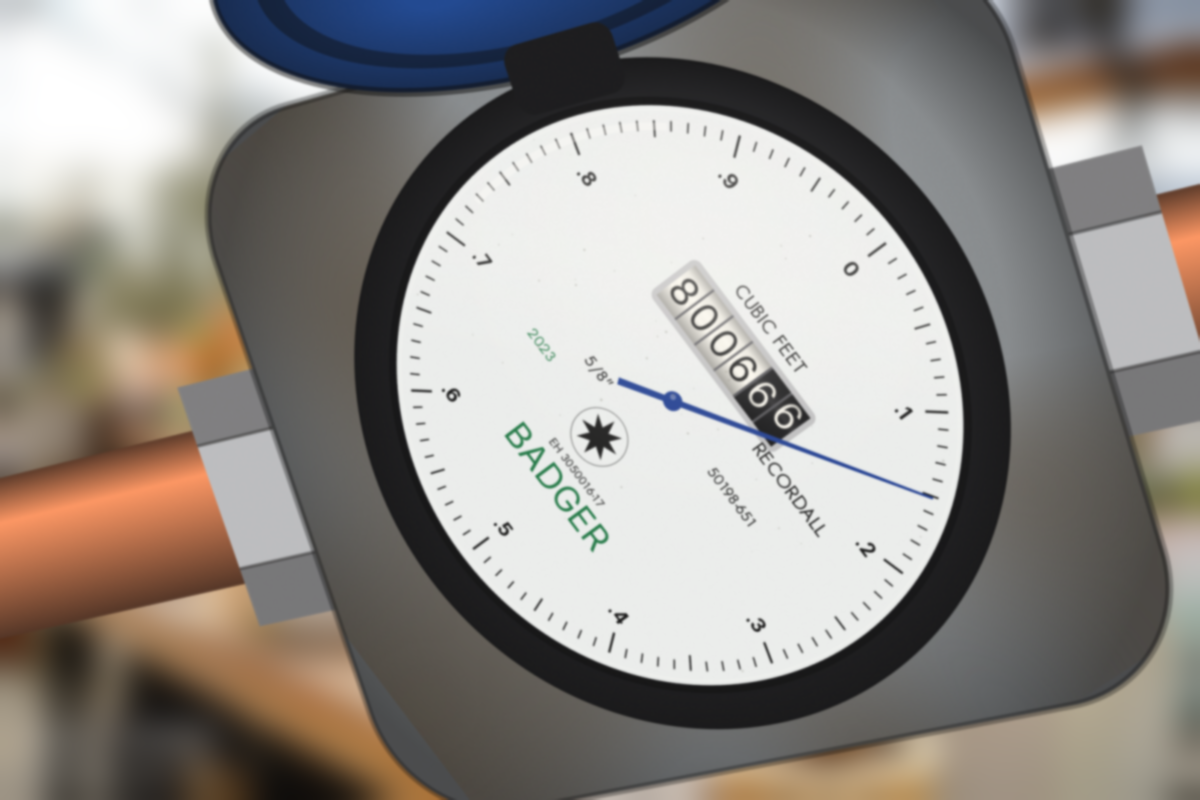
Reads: ft³ 800666.15
